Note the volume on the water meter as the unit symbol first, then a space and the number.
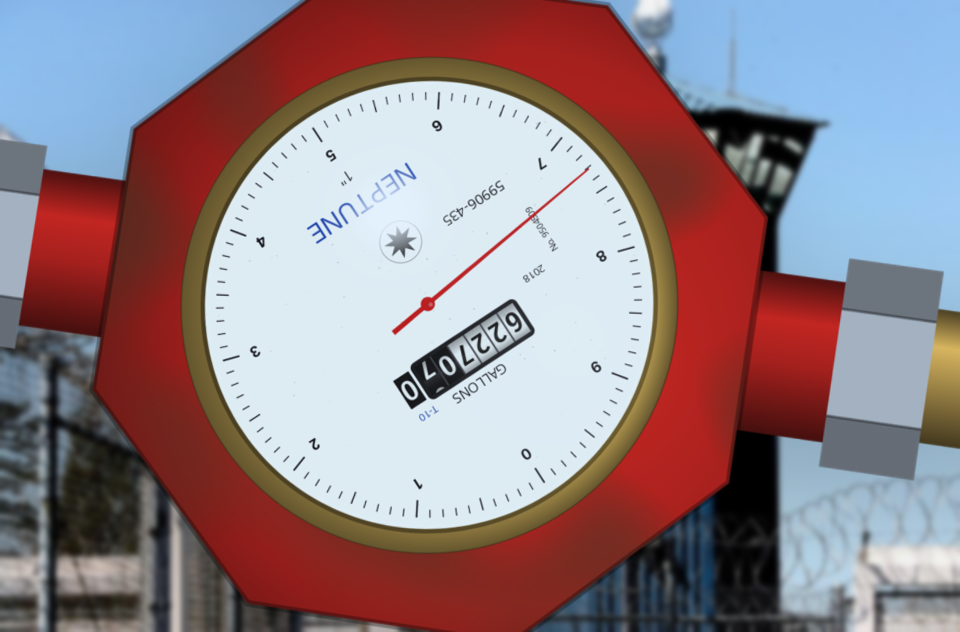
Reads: gal 6227067.3
